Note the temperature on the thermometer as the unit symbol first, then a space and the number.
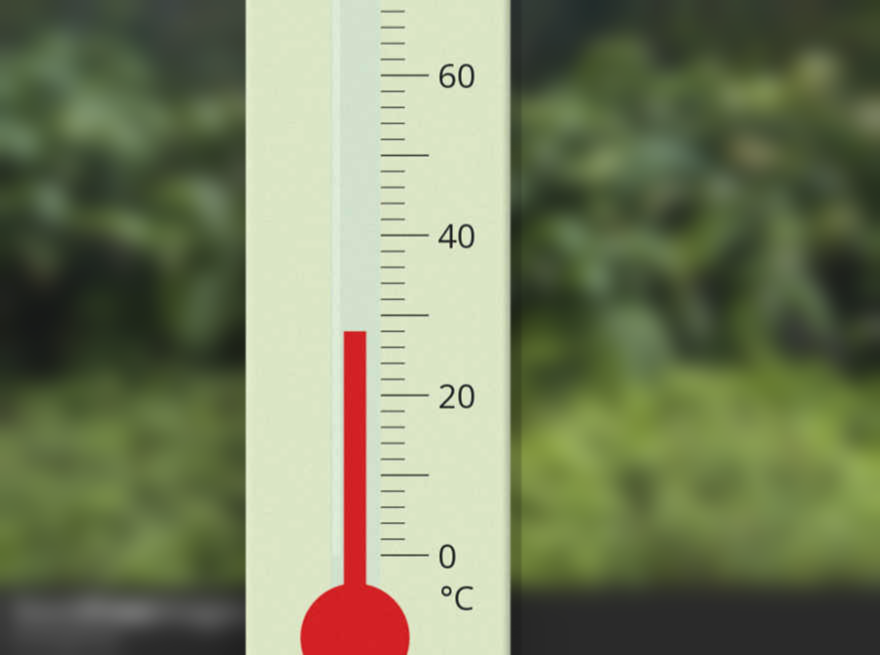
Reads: °C 28
